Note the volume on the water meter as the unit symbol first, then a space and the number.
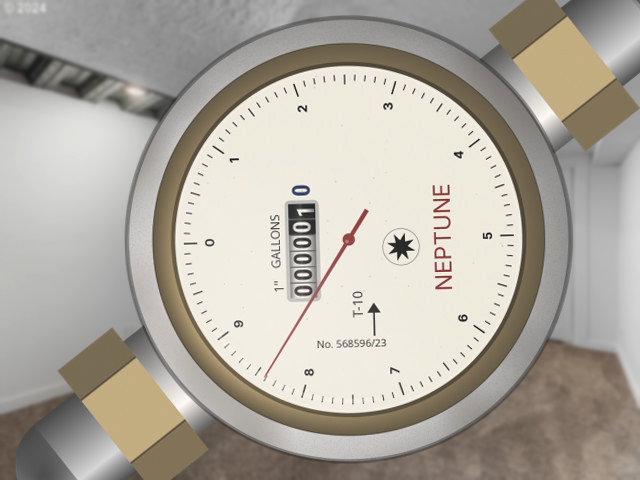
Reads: gal 8.4
